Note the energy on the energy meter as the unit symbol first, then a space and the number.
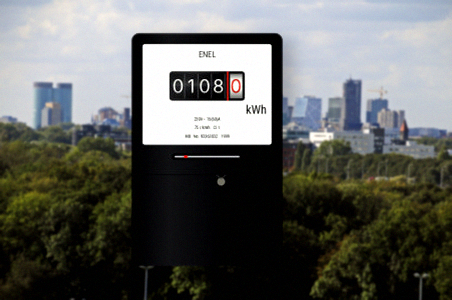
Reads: kWh 108.0
